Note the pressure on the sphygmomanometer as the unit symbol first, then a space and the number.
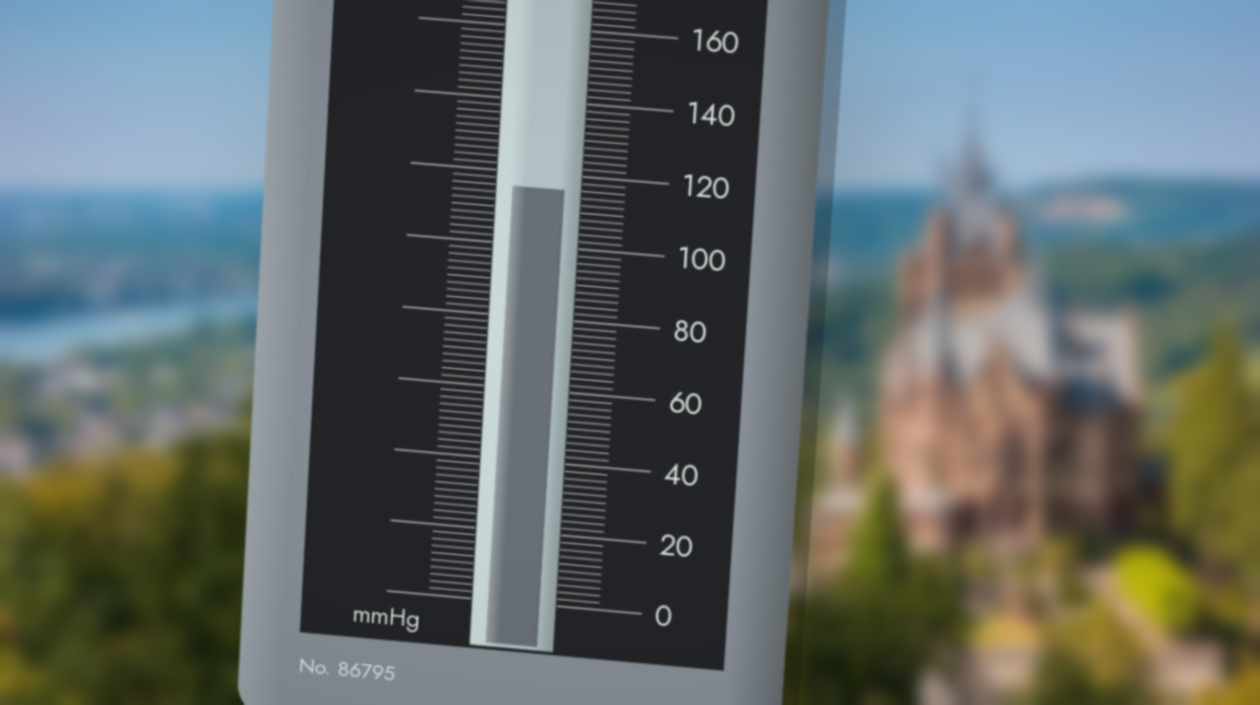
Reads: mmHg 116
